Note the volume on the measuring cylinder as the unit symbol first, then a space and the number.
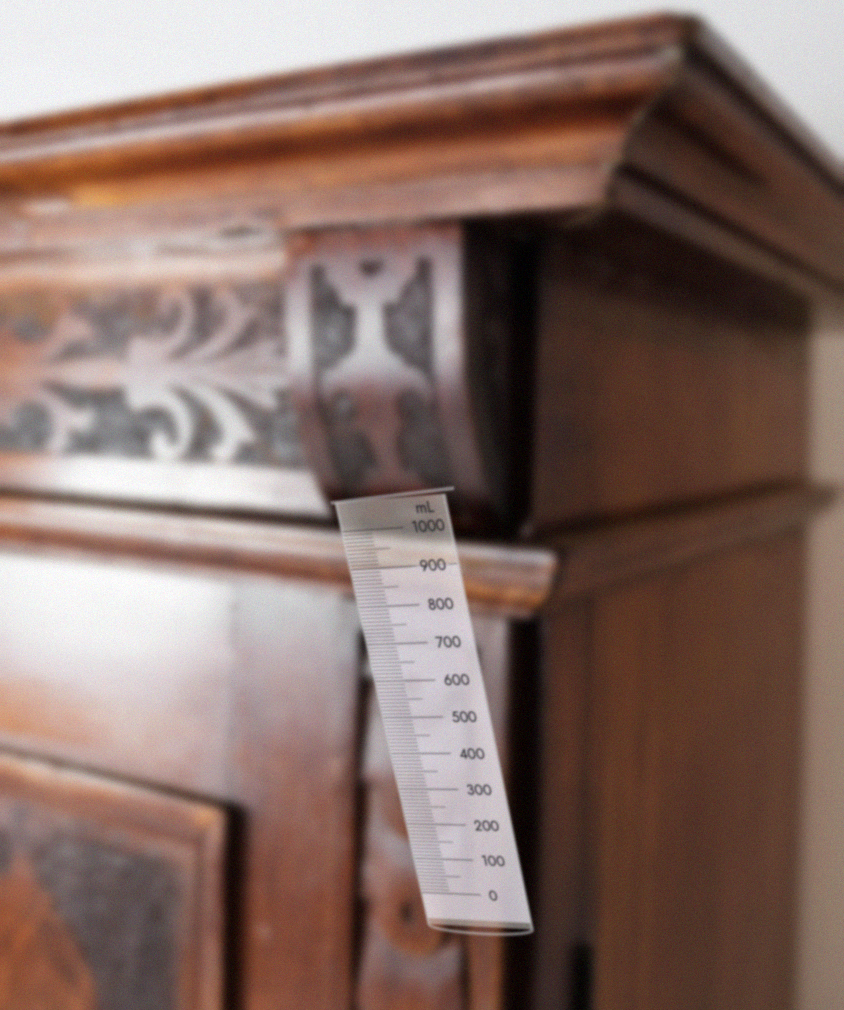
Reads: mL 900
